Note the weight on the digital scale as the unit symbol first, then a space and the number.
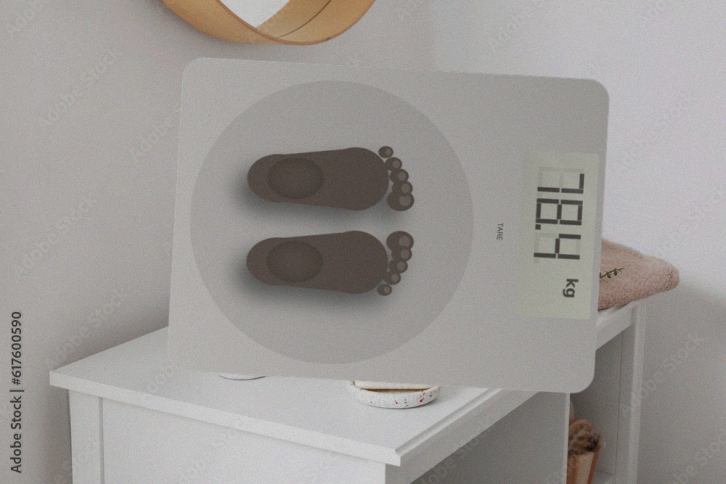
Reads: kg 78.4
